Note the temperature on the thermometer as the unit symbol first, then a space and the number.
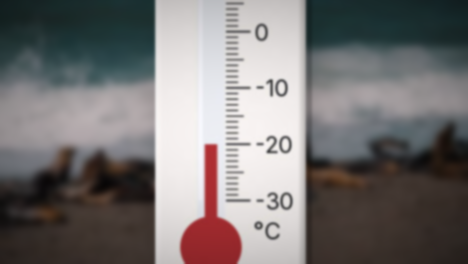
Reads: °C -20
